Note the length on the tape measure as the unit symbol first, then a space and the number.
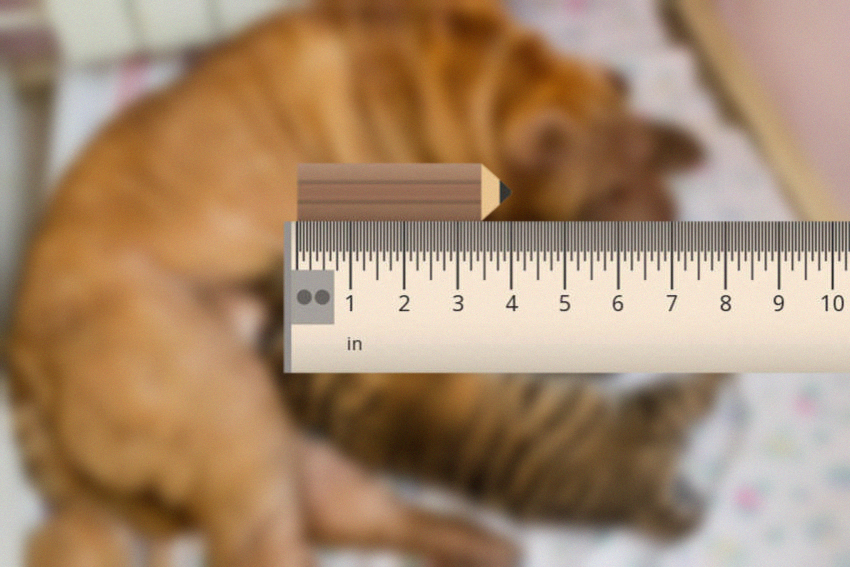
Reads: in 4
